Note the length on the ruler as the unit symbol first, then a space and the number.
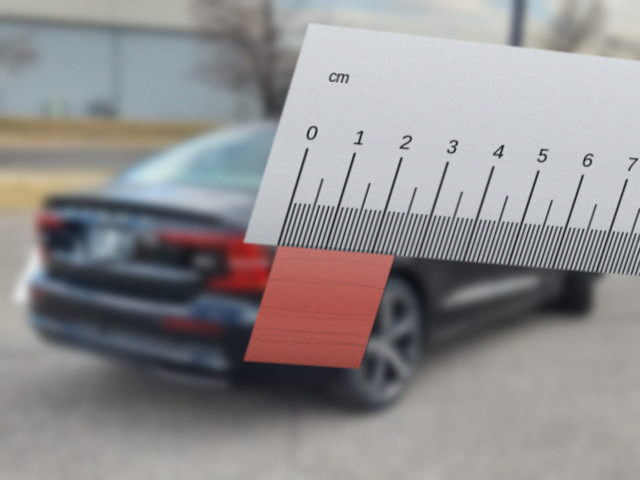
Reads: cm 2.5
